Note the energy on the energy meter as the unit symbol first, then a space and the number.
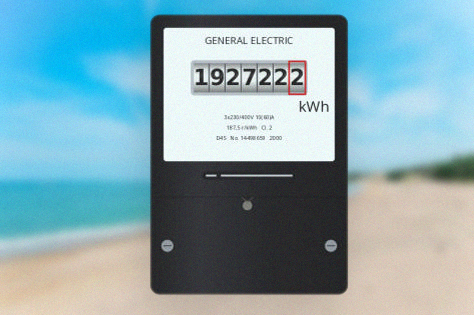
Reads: kWh 192722.2
